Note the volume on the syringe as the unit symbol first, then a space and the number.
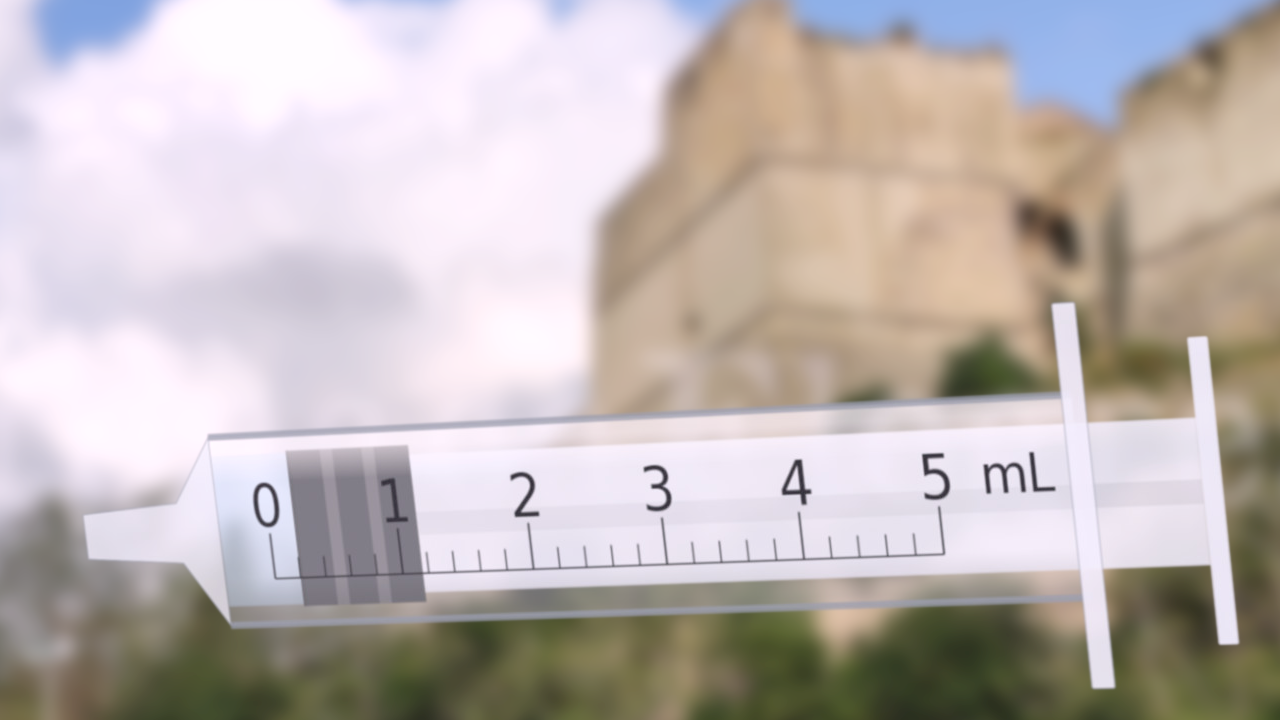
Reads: mL 0.2
